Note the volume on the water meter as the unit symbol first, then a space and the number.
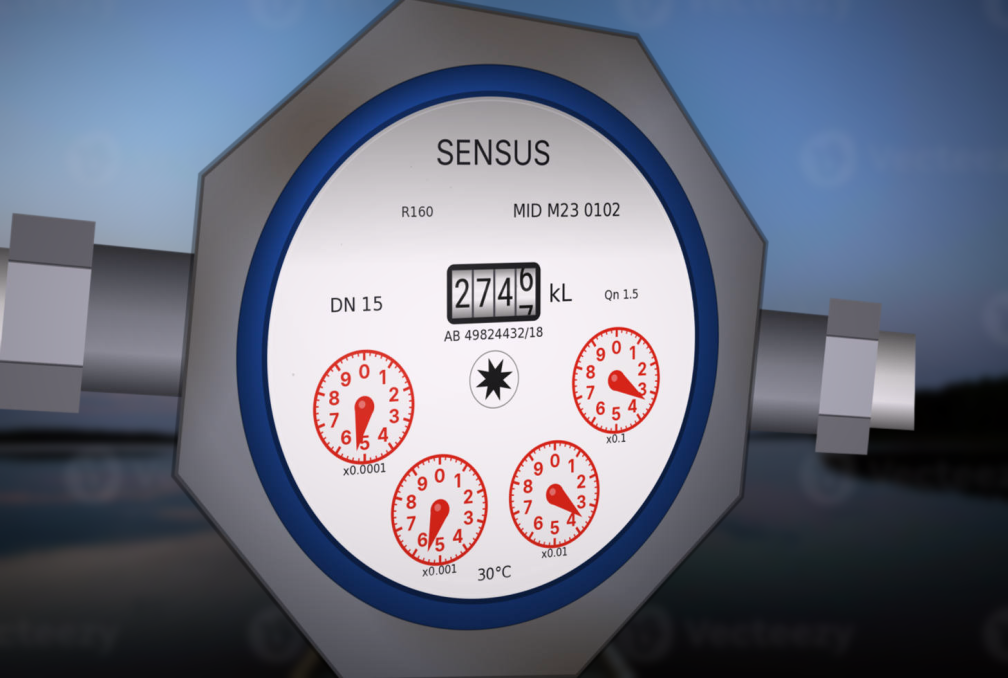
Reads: kL 2746.3355
